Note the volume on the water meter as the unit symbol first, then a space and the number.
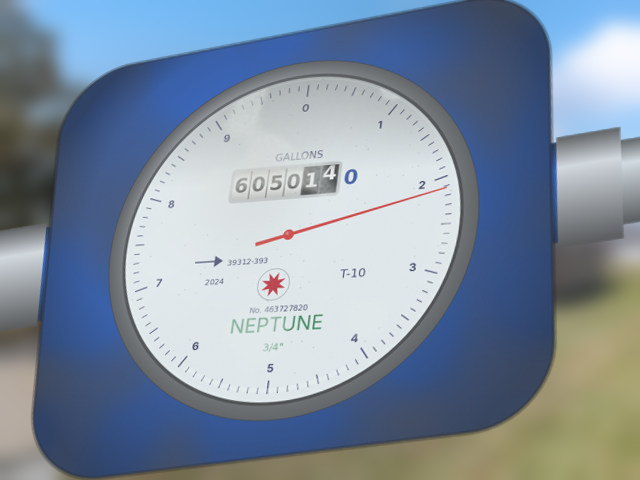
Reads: gal 6050142.1
